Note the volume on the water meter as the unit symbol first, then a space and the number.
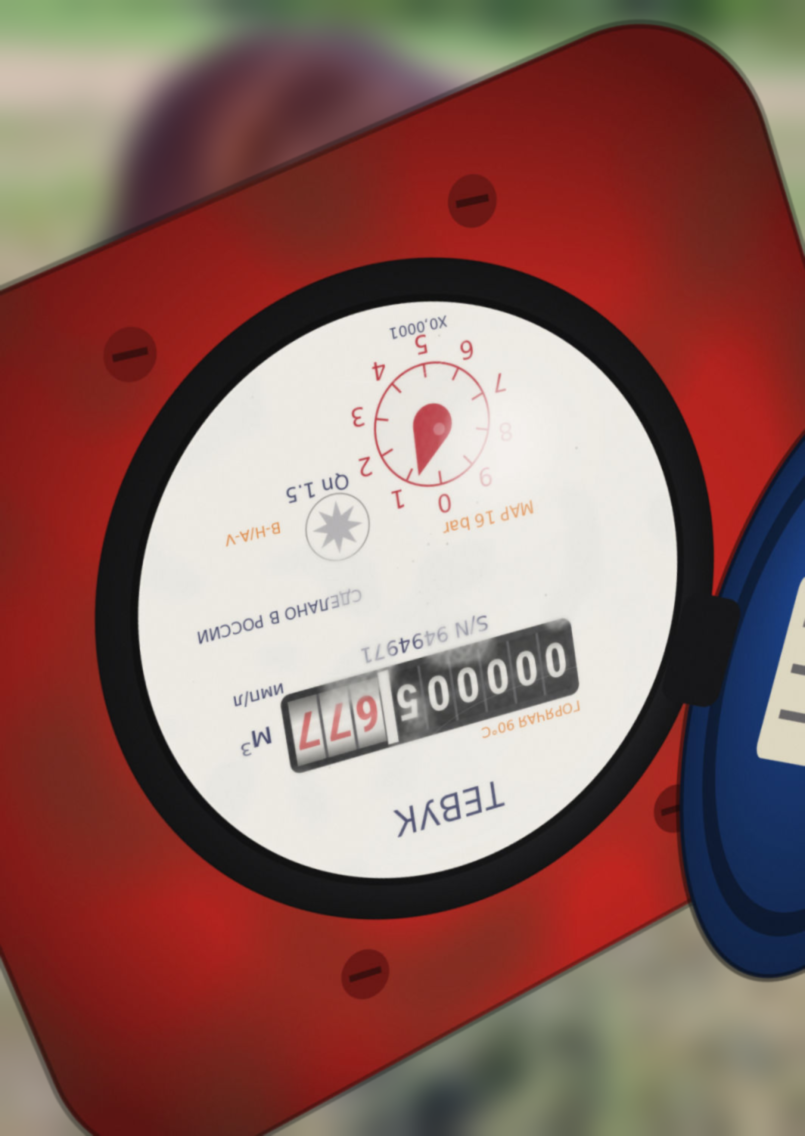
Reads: m³ 5.6770
